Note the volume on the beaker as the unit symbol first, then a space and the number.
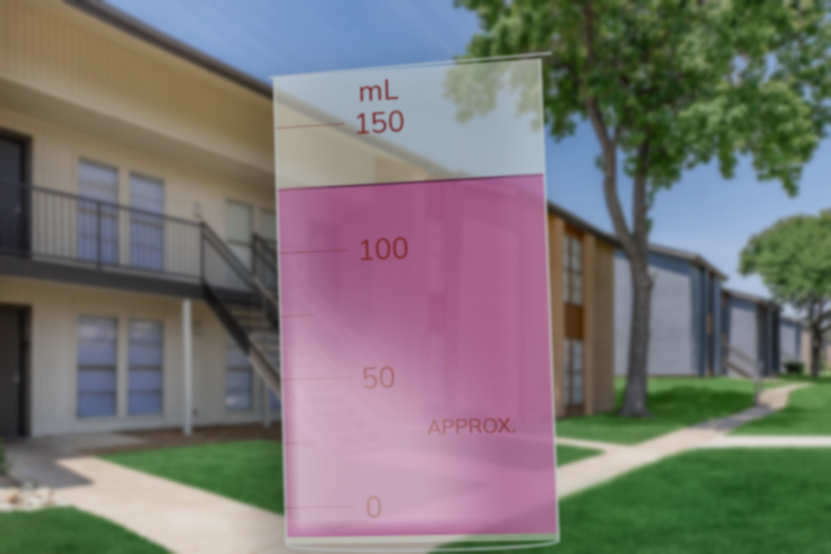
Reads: mL 125
